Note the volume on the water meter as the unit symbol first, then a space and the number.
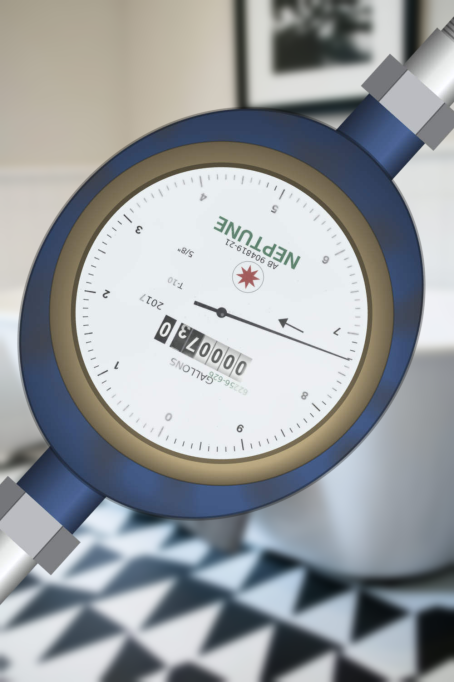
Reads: gal 727.3
